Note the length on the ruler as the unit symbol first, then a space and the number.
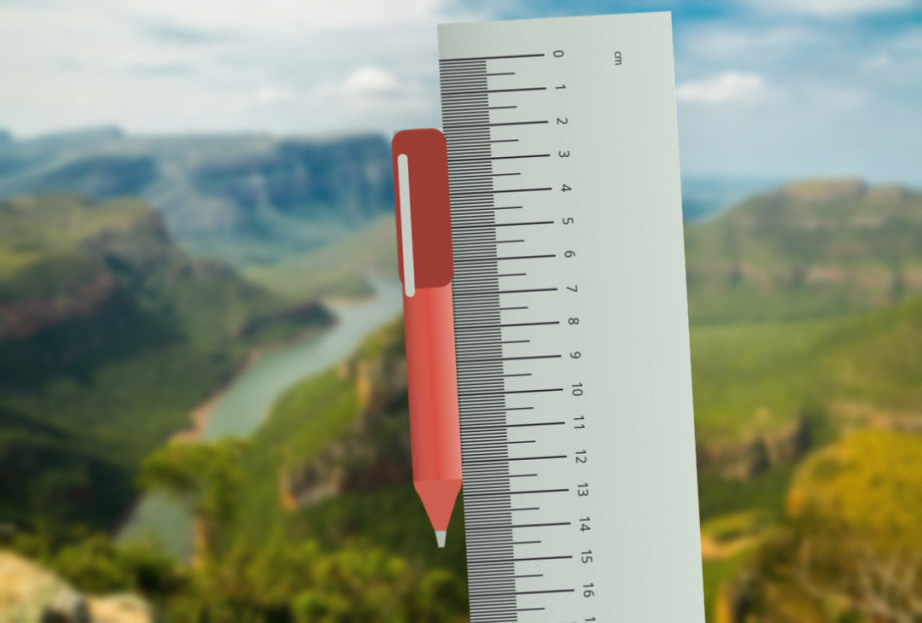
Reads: cm 12.5
